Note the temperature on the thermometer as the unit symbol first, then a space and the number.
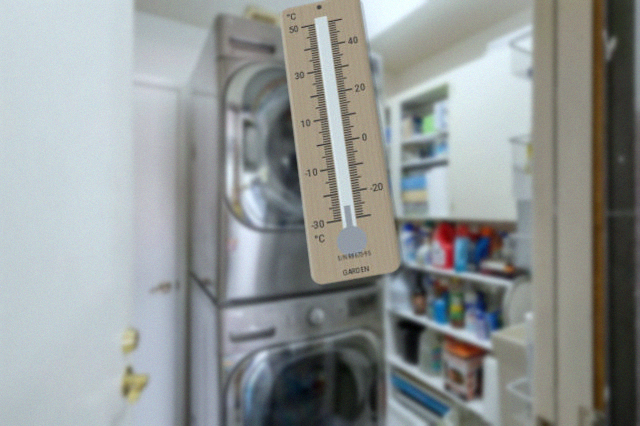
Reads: °C -25
